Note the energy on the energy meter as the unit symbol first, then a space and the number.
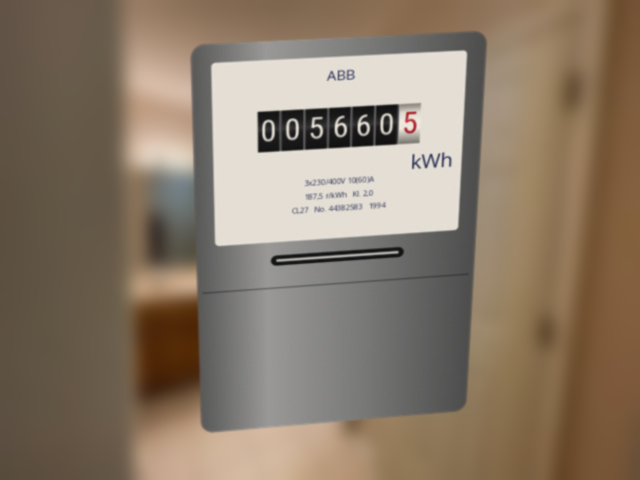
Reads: kWh 5660.5
